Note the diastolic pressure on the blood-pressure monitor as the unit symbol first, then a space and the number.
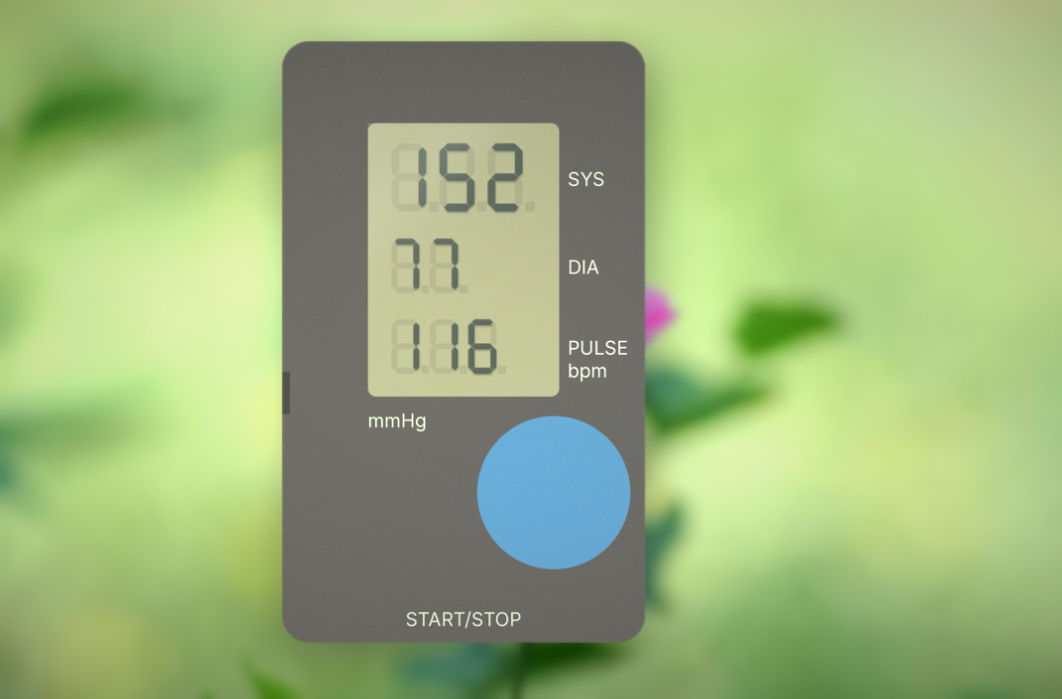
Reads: mmHg 77
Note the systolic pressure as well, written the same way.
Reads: mmHg 152
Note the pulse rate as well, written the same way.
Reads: bpm 116
